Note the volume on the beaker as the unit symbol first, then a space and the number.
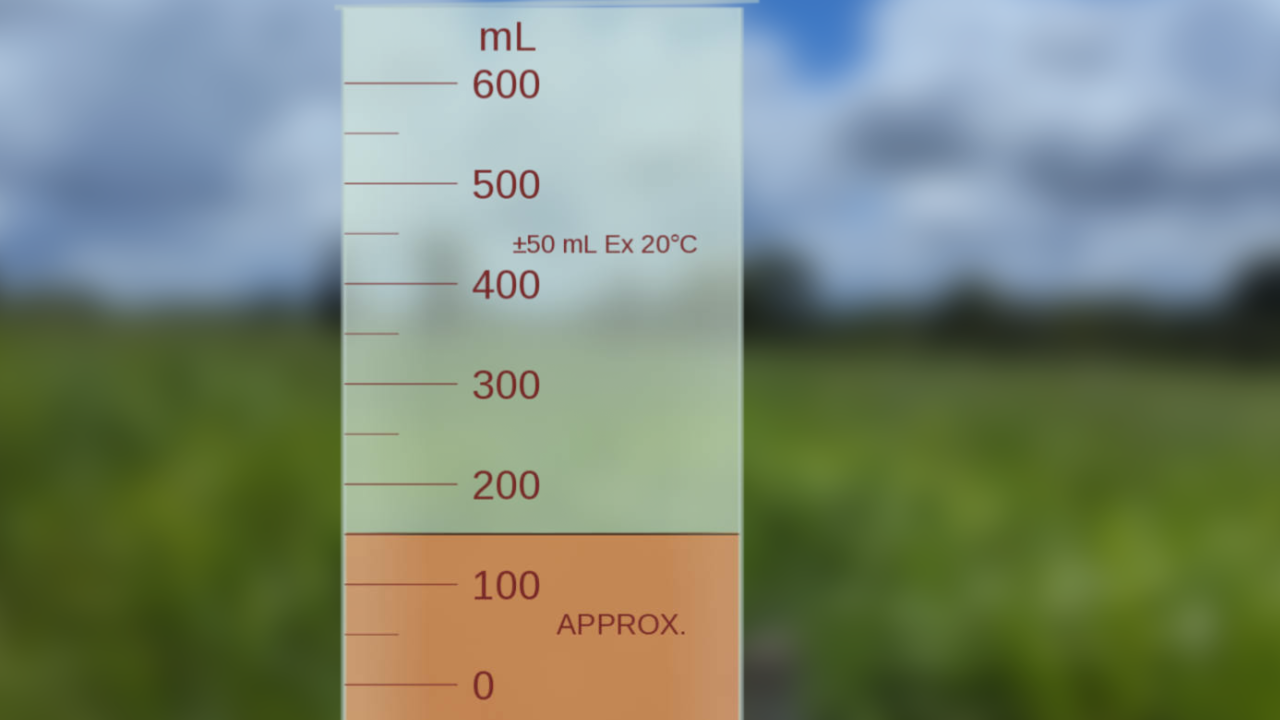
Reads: mL 150
